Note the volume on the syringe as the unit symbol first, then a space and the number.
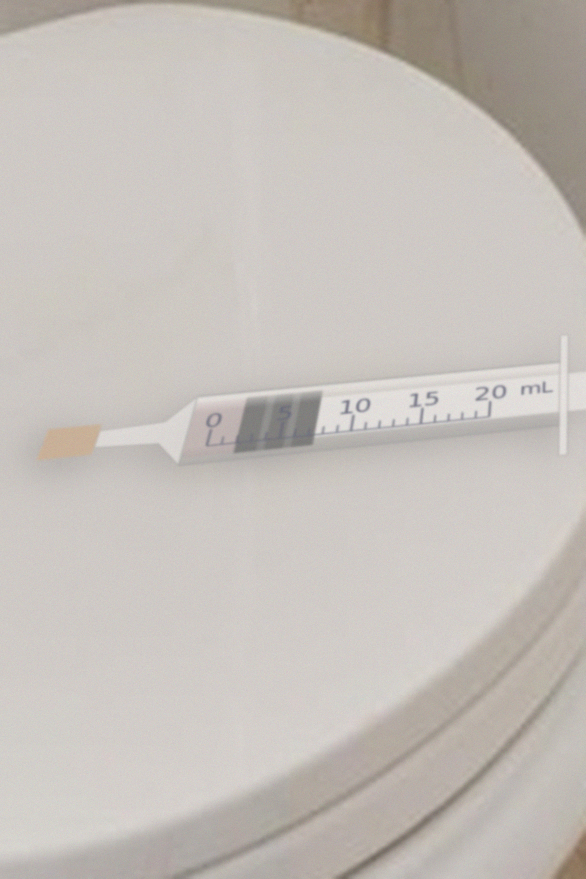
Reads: mL 2
